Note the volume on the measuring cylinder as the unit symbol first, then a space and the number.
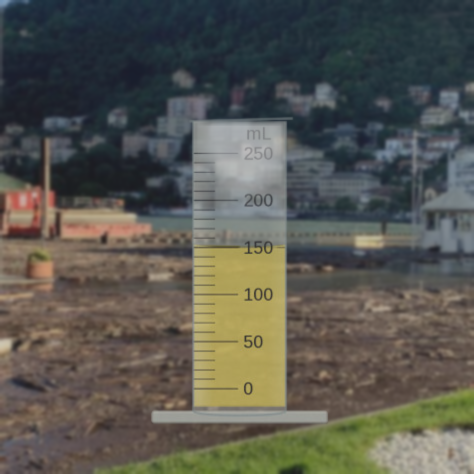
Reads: mL 150
